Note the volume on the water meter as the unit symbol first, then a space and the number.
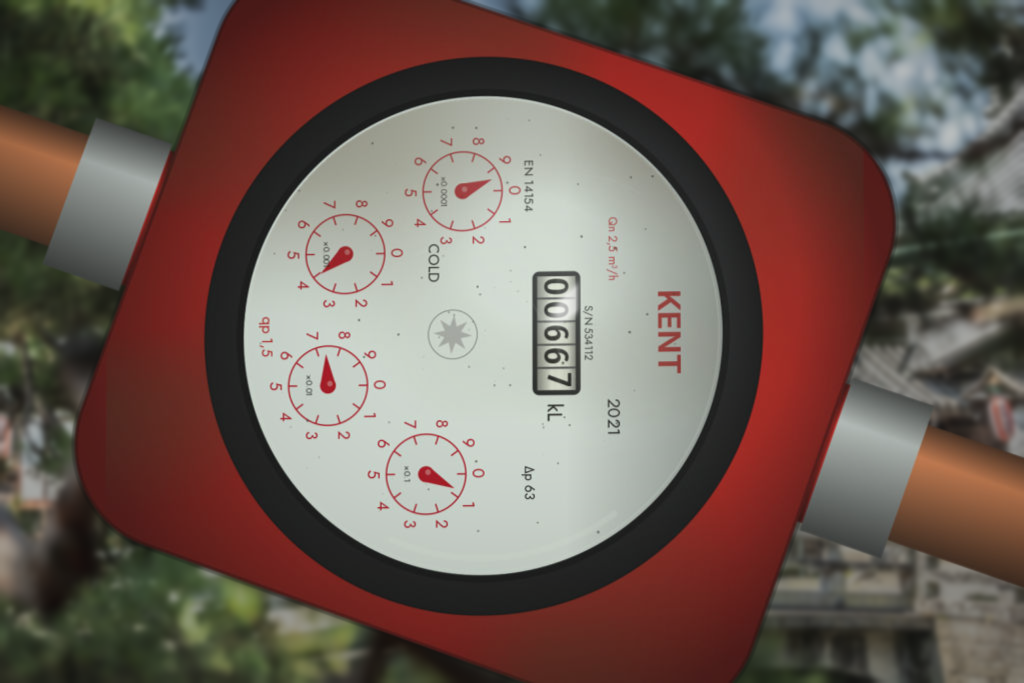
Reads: kL 667.0739
